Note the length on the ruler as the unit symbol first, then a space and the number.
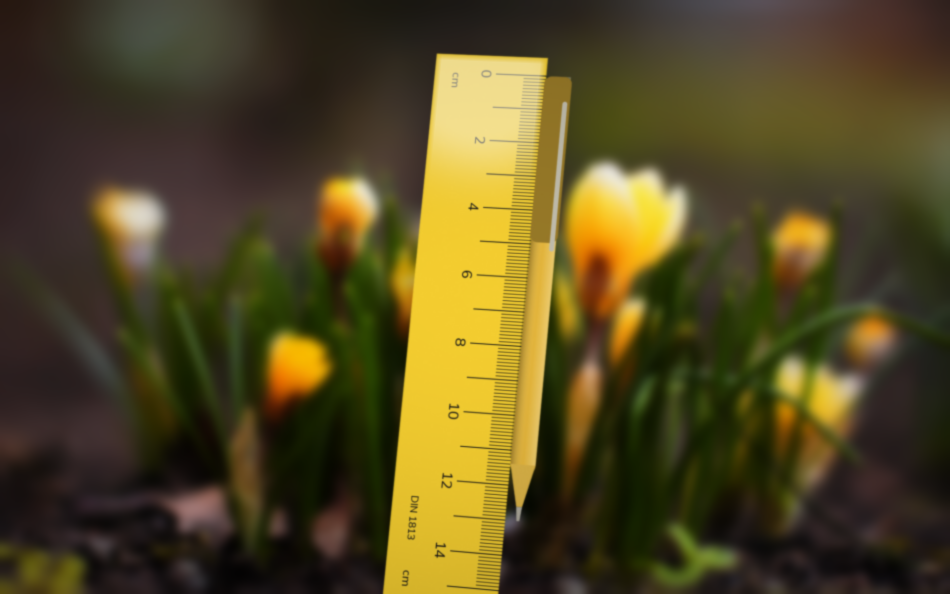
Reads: cm 13
